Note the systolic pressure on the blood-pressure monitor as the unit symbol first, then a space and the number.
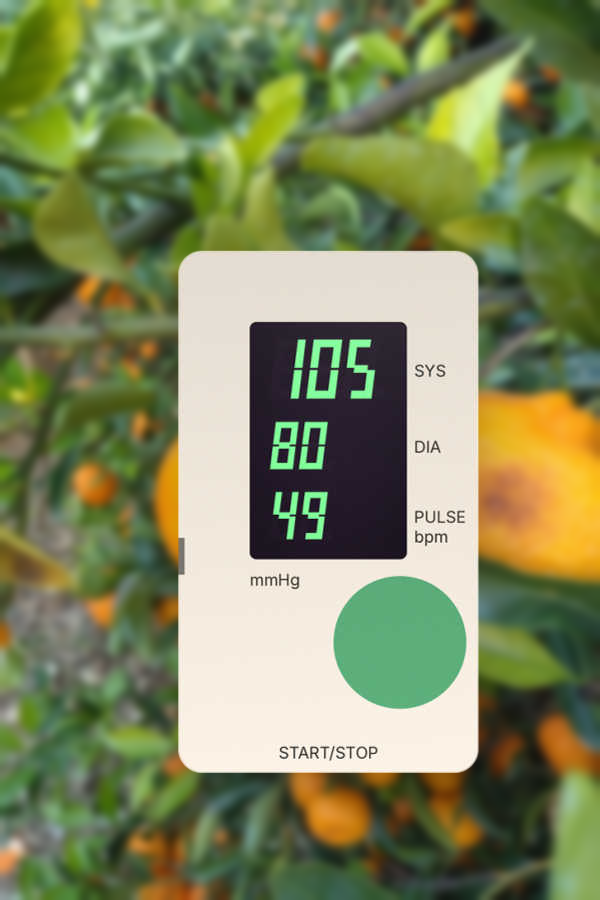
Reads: mmHg 105
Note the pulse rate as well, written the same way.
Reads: bpm 49
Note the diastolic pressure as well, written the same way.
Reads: mmHg 80
